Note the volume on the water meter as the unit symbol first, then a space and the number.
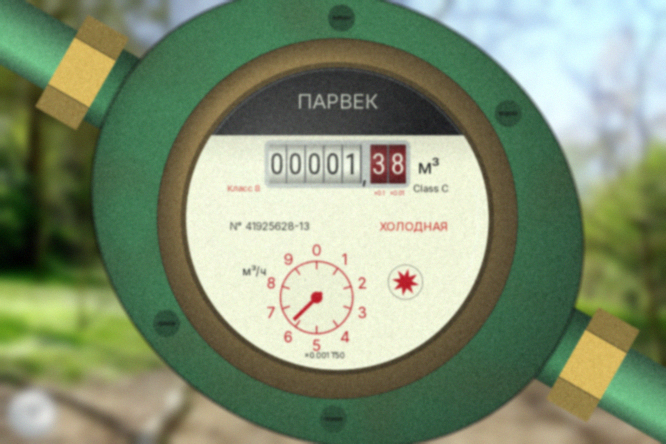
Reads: m³ 1.386
